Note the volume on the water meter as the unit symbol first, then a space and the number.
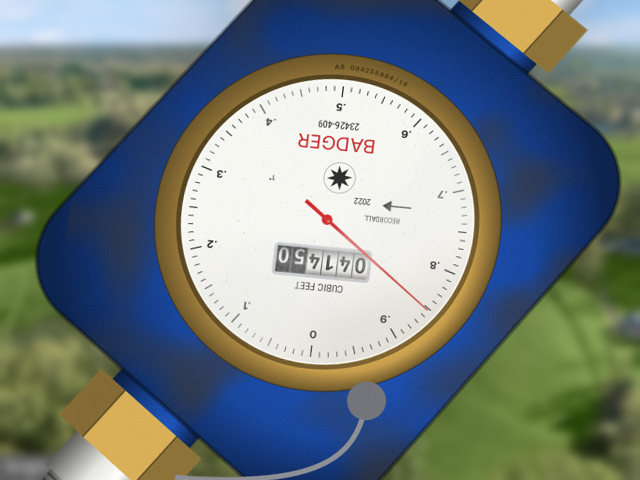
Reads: ft³ 41449.85
